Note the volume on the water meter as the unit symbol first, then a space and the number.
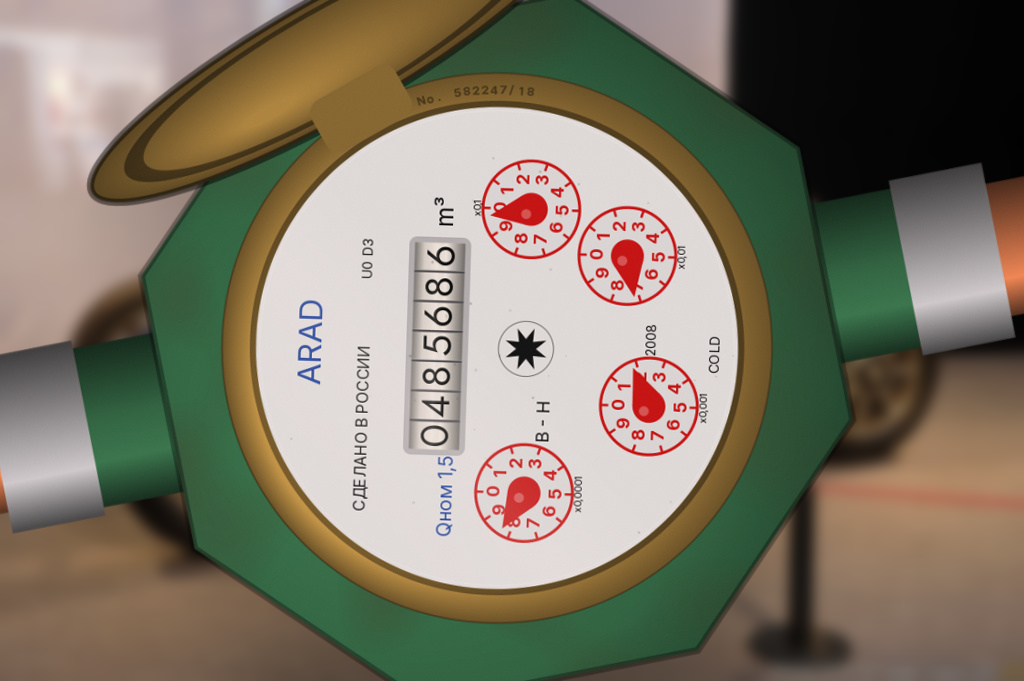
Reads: m³ 485685.9718
